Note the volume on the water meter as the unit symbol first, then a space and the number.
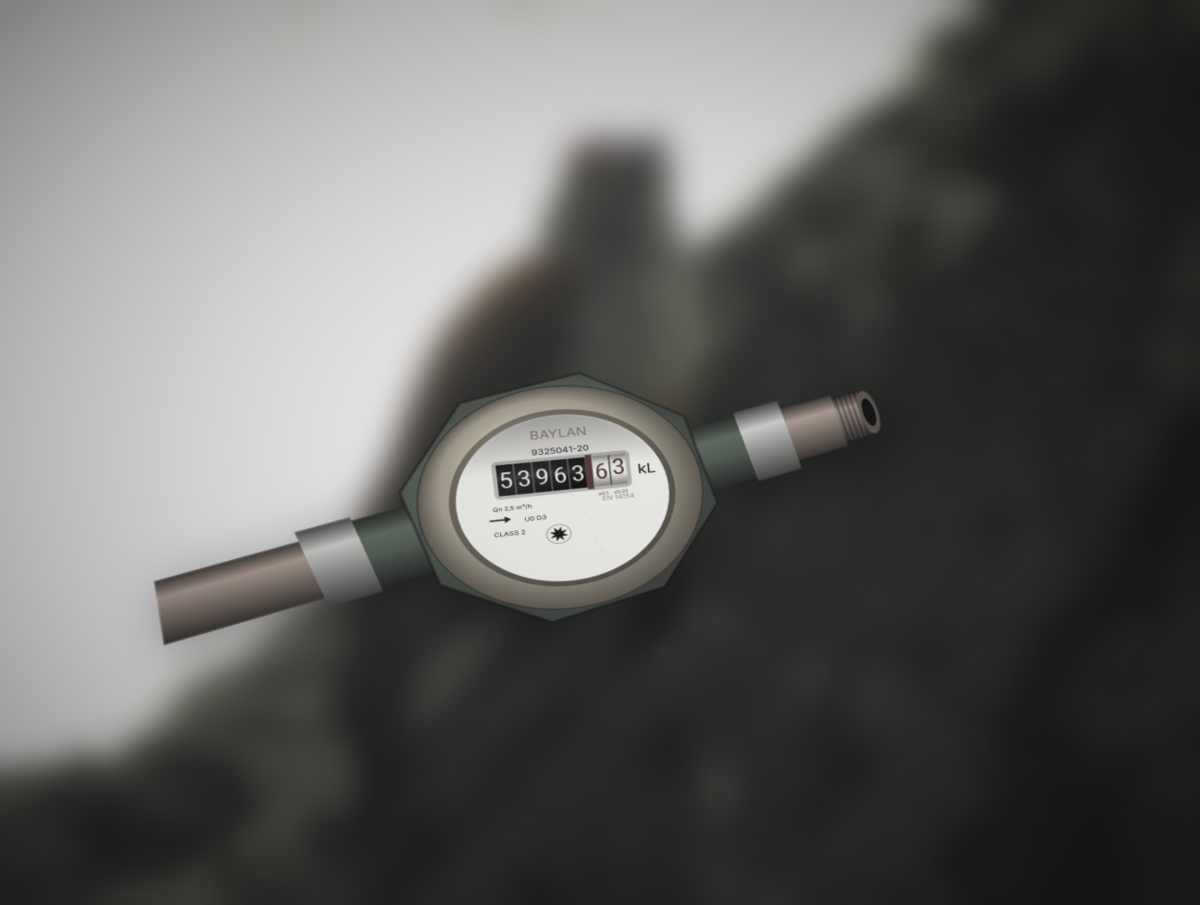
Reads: kL 53963.63
